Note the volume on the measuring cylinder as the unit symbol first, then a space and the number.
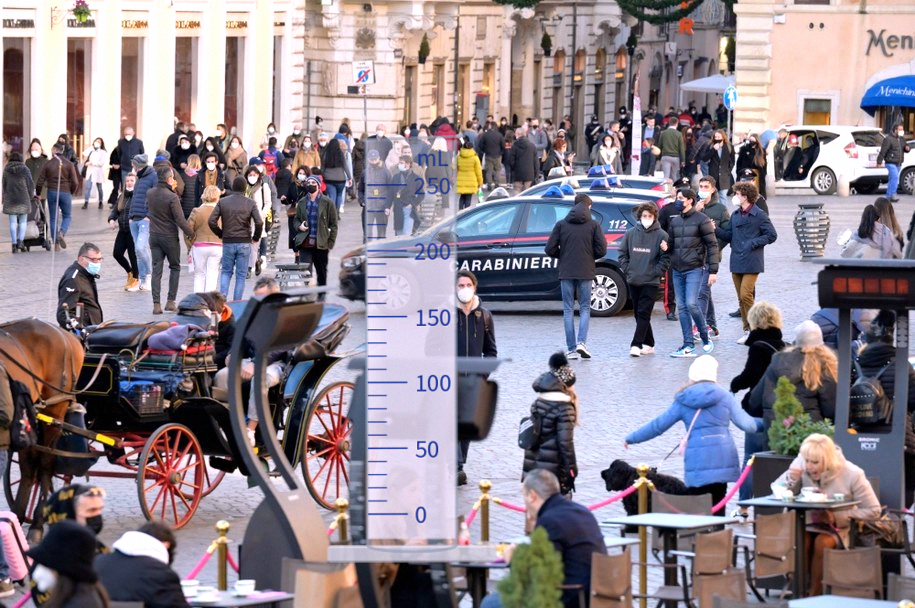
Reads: mL 195
